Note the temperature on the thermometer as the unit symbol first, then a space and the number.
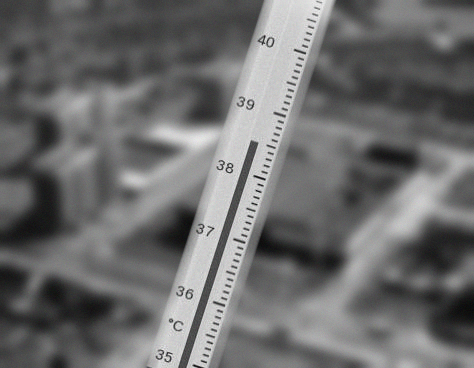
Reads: °C 38.5
